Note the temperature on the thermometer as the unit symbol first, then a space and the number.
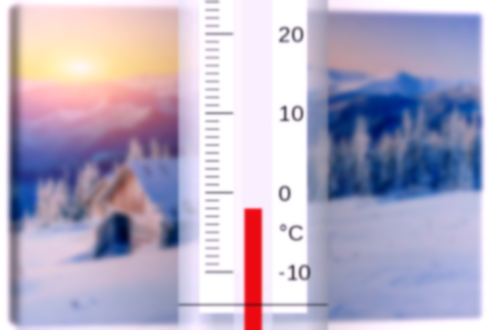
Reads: °C -2
